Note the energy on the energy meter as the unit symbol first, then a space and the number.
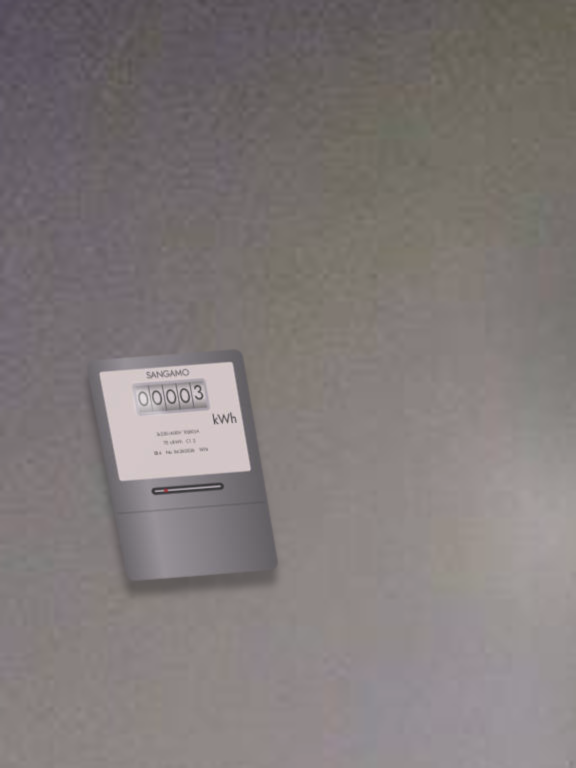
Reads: kWh 3
